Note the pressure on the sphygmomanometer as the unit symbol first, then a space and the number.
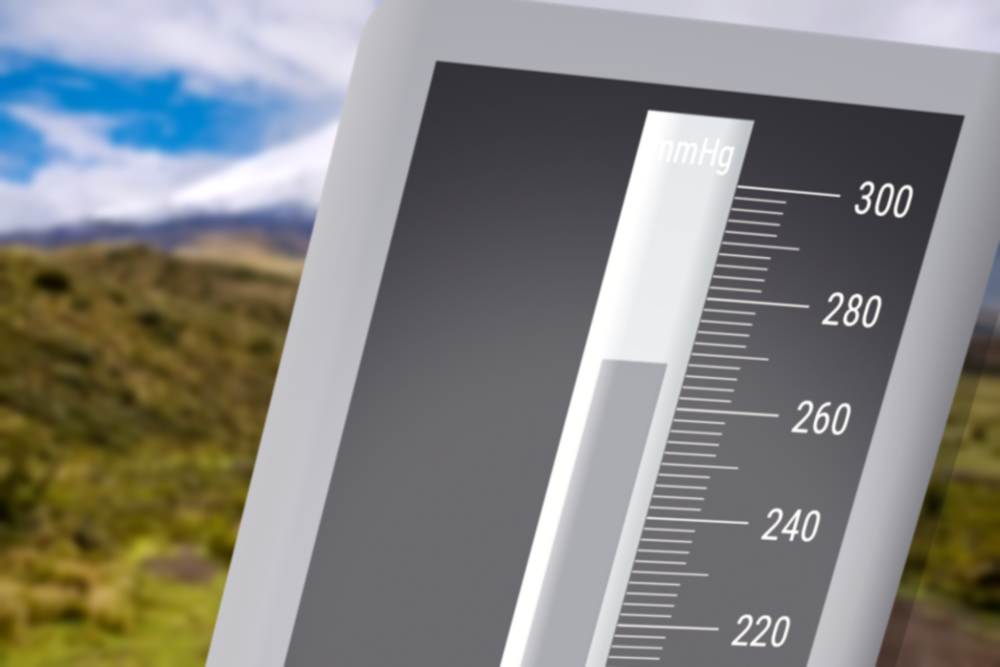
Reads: mmHg 268
